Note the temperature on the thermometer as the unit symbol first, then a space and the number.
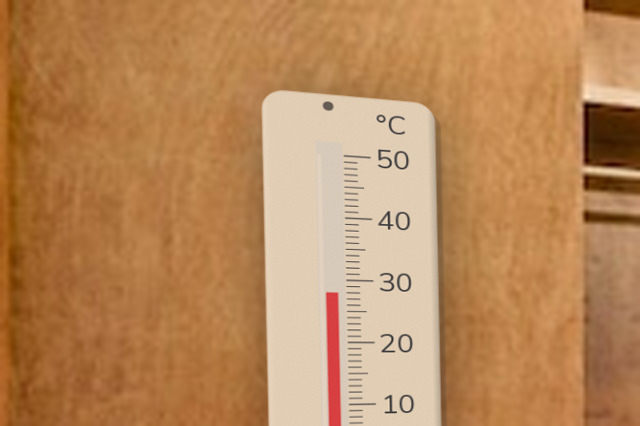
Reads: °C 28
